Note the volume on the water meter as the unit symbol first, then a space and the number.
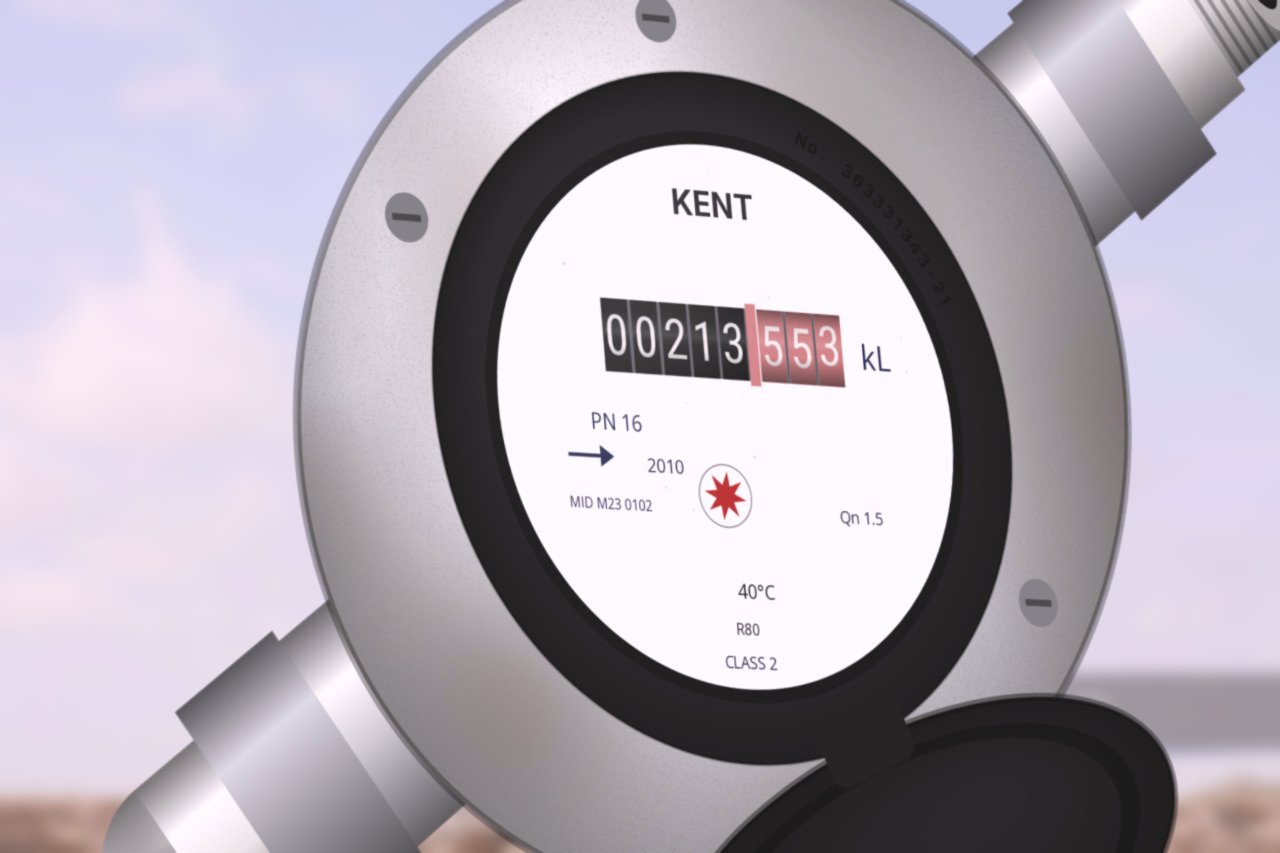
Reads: kL 213.553
